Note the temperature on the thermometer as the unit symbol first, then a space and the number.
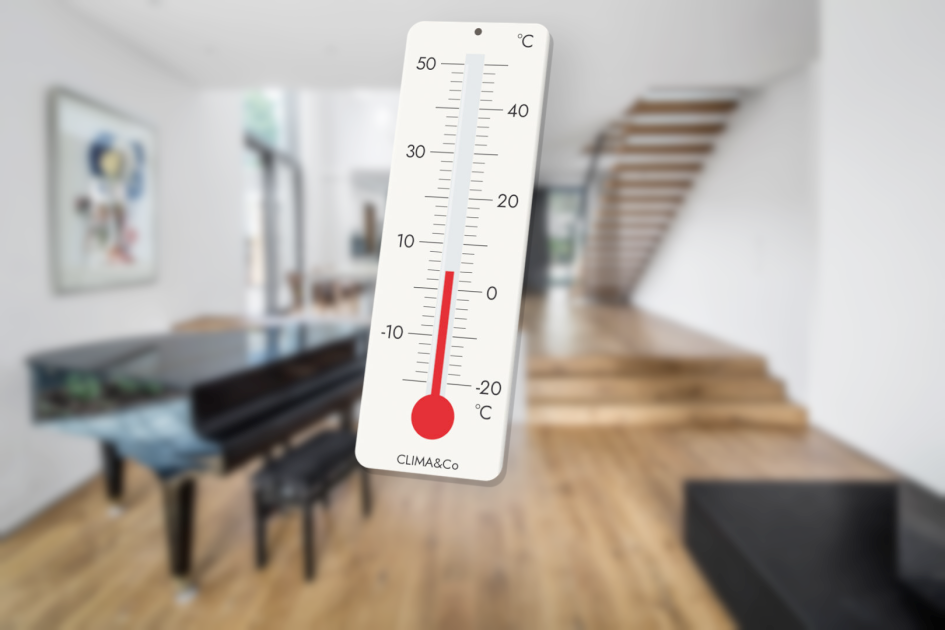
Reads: °C 4
